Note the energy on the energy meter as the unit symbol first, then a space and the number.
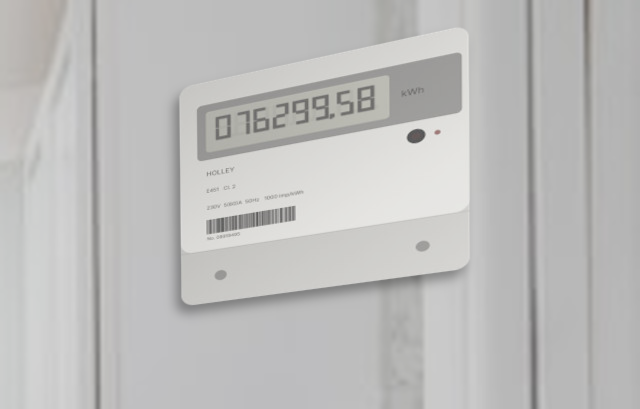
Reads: kWh 76299.58
